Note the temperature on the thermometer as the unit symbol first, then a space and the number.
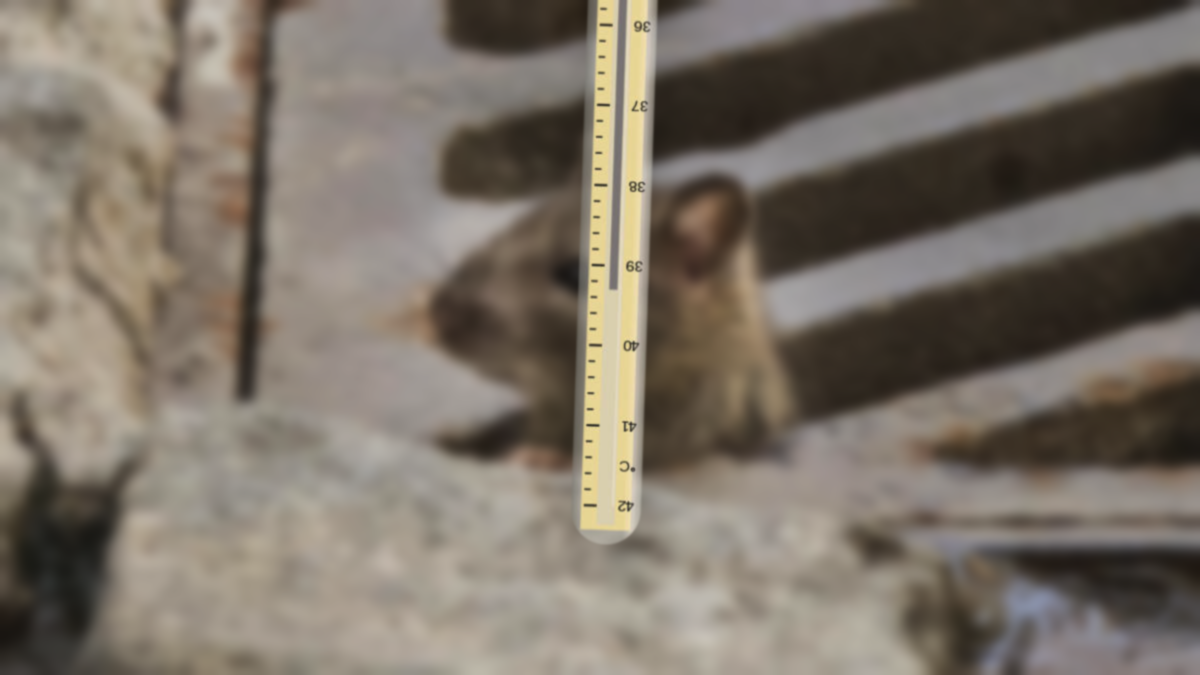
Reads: °C 39.3
